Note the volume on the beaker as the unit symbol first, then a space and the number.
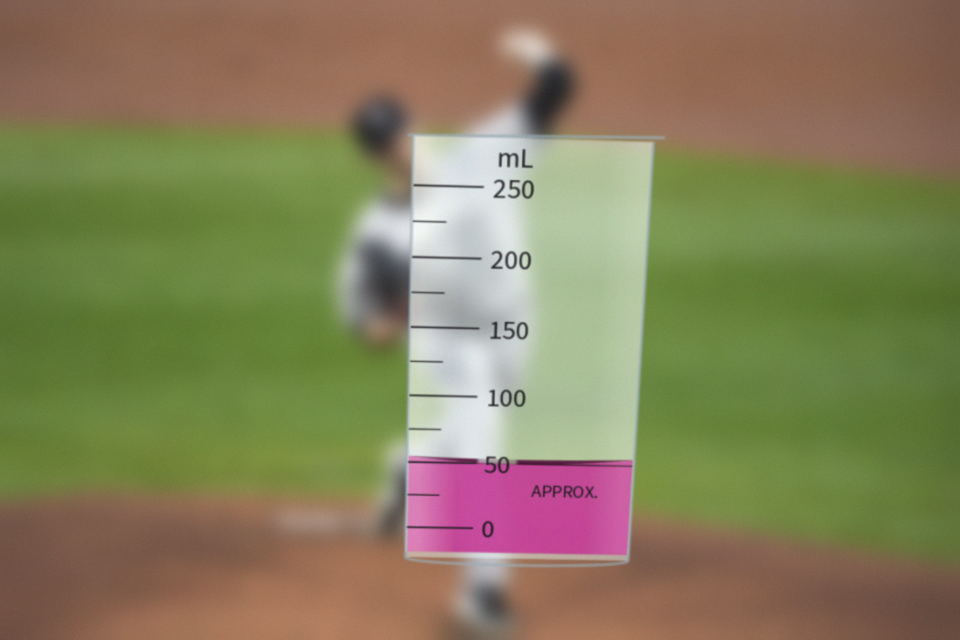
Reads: mL 50
